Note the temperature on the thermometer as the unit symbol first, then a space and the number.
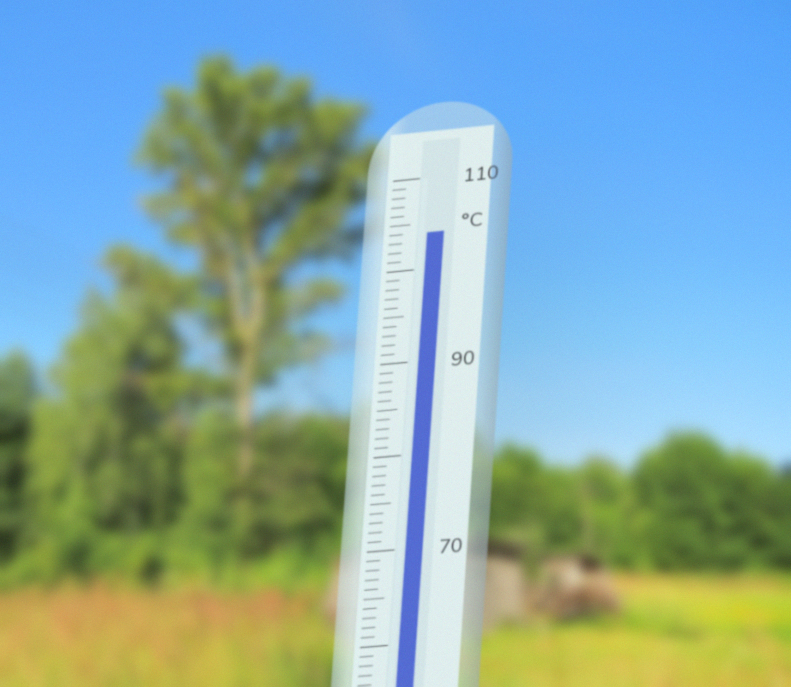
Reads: °C 104
